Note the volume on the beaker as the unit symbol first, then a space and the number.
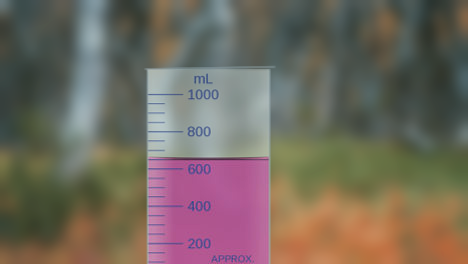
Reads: mL 650
